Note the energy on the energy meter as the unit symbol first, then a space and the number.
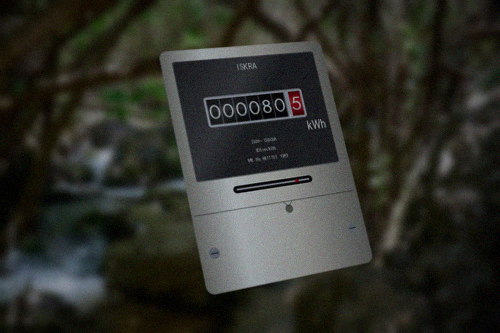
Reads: kWh 80.5
